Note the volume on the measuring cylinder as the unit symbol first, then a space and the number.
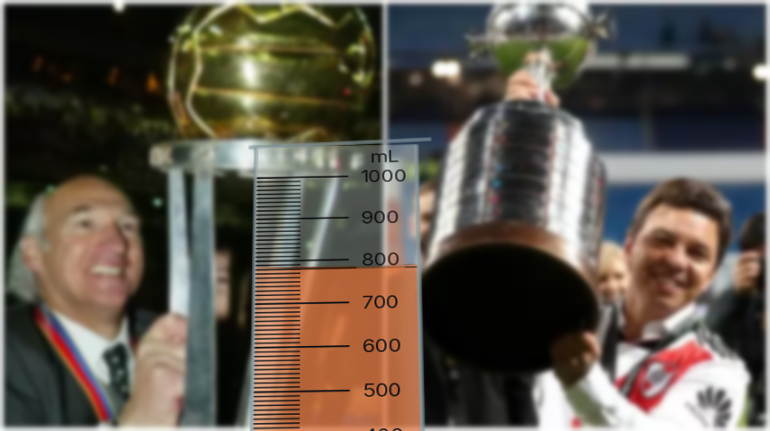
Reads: mL 780
